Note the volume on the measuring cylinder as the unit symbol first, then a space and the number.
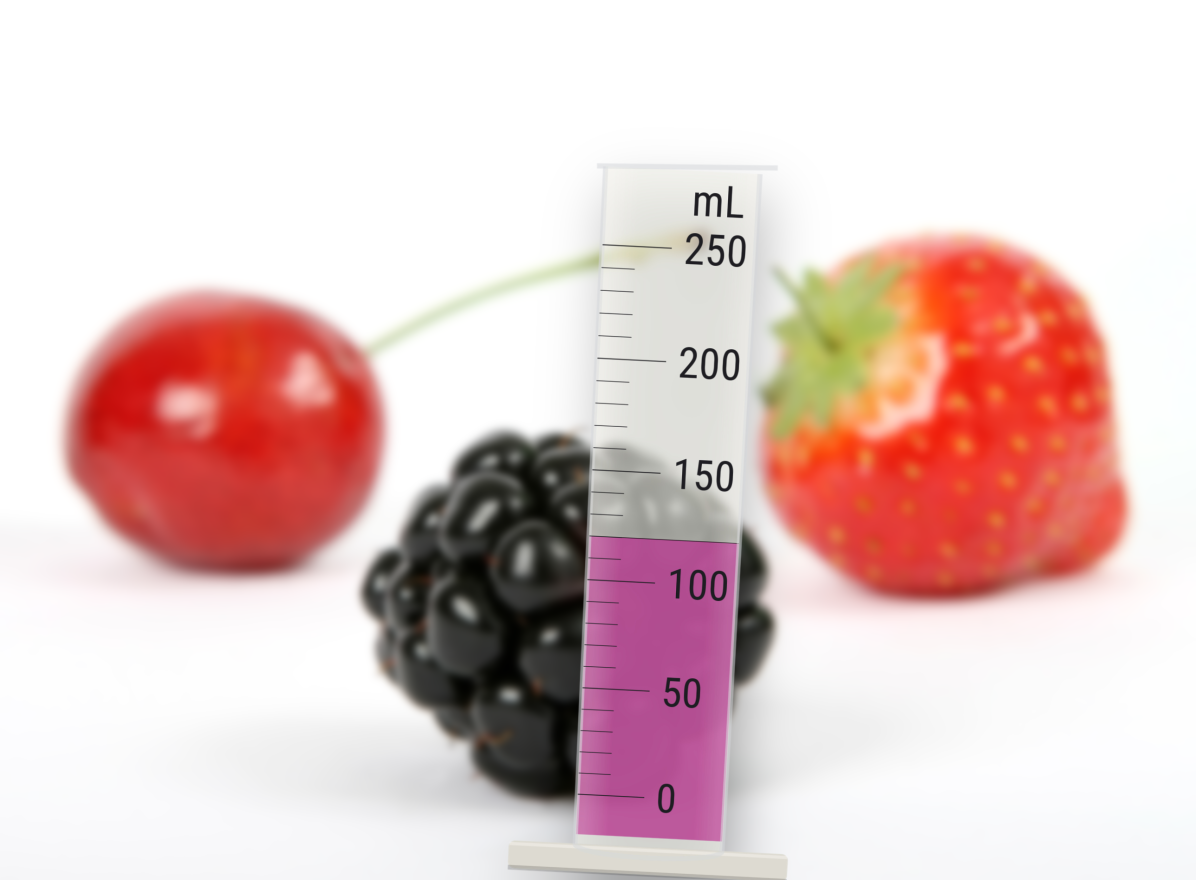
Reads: mL 120
